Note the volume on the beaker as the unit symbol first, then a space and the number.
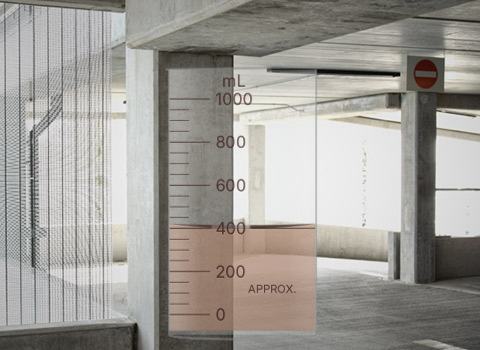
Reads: mL 400
